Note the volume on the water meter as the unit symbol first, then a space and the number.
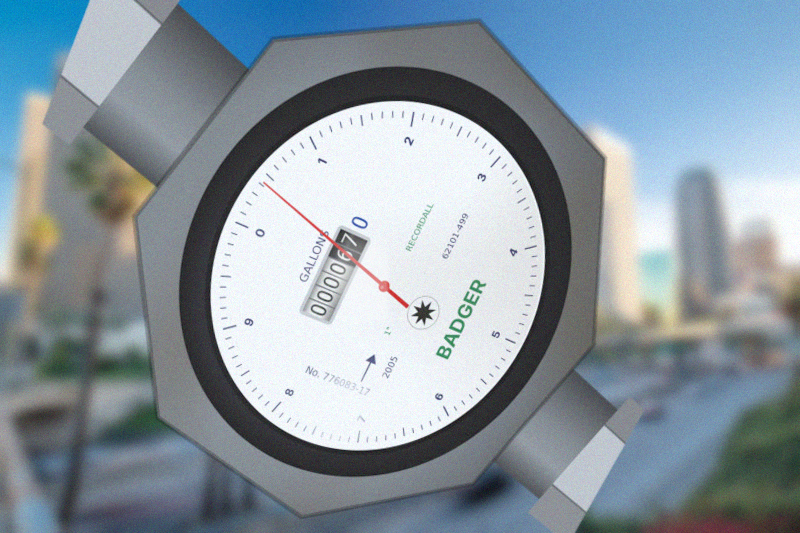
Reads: gal 670.4
